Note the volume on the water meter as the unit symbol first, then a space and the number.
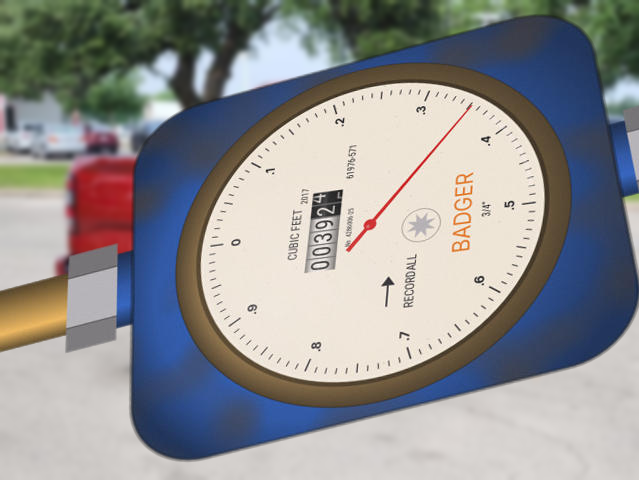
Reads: ft³ 3924.35
